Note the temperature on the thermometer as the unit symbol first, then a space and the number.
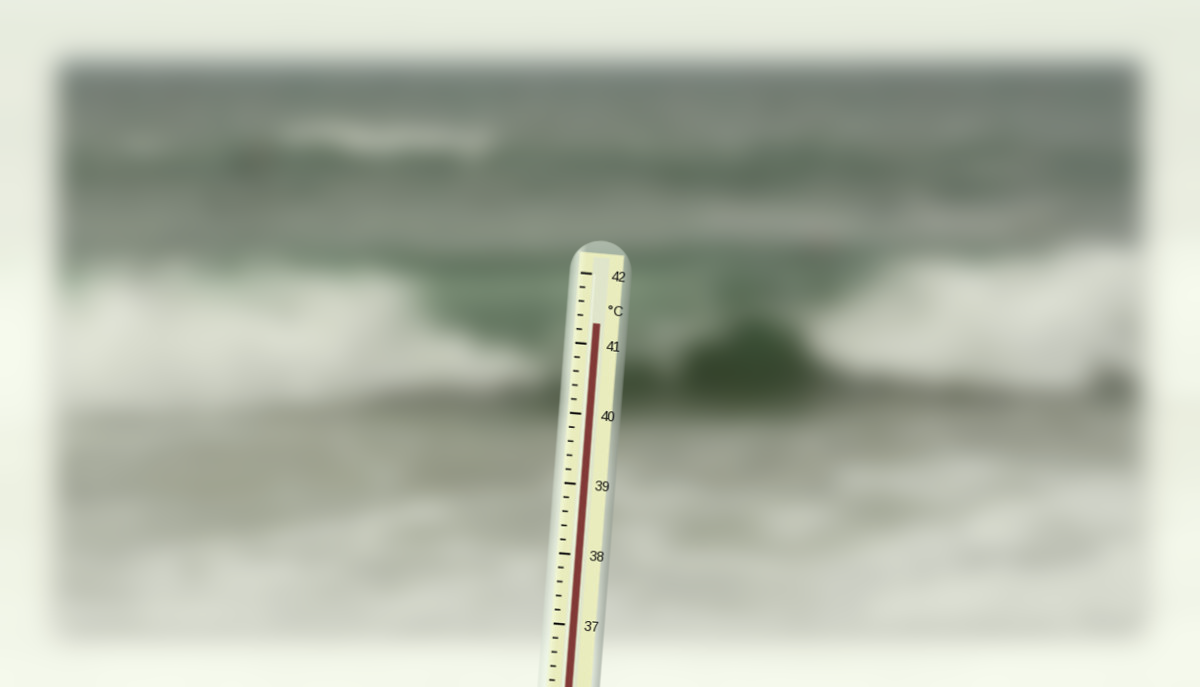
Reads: °C 41.3
